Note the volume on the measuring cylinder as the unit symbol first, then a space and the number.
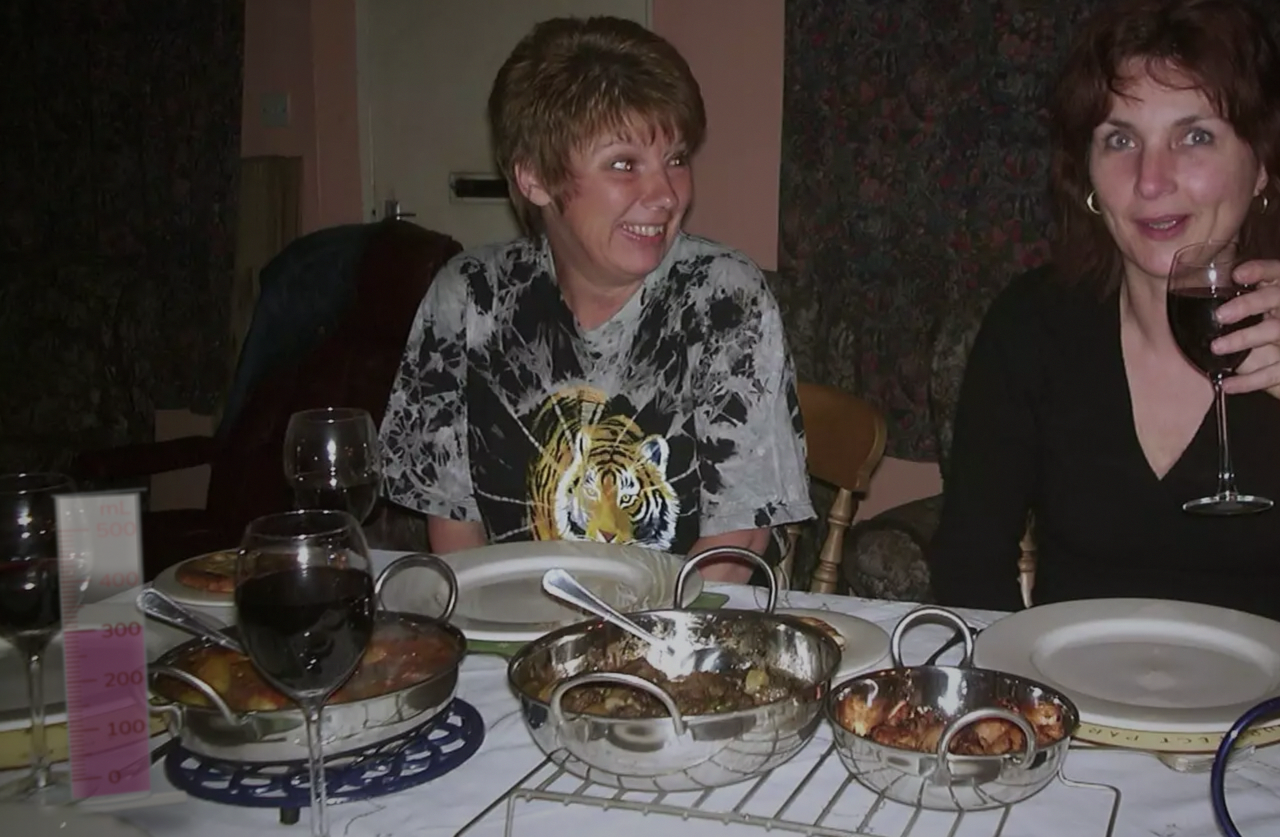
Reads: mL 300
